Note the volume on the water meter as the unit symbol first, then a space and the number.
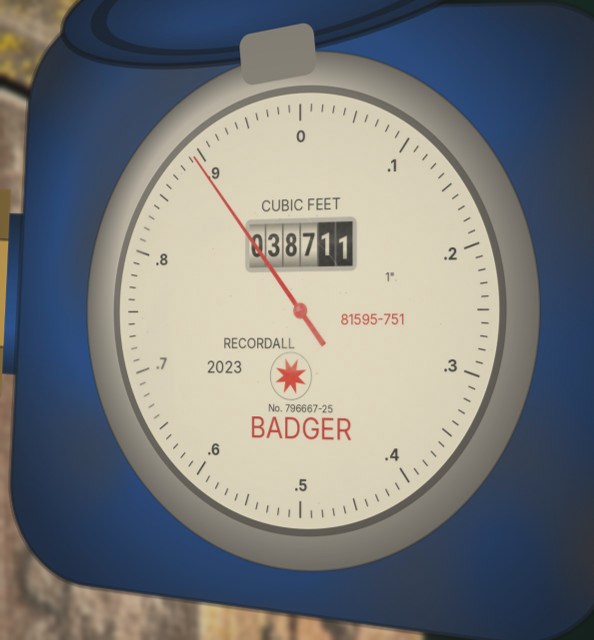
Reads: ft³ 38710.89
